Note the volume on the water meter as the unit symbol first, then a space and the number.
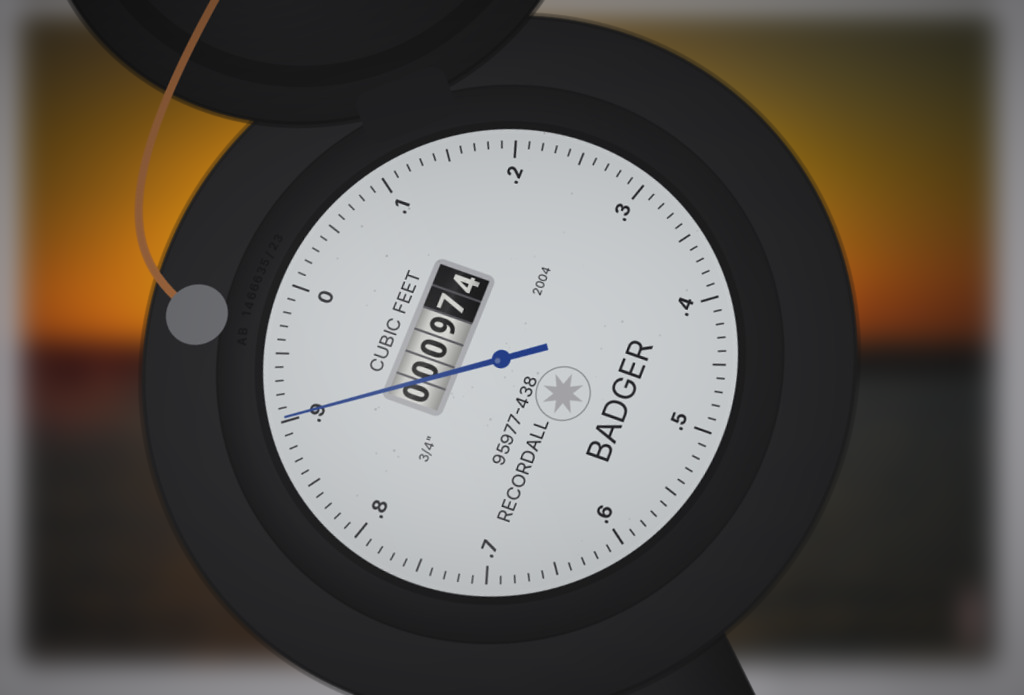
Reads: ft³ 973.90
